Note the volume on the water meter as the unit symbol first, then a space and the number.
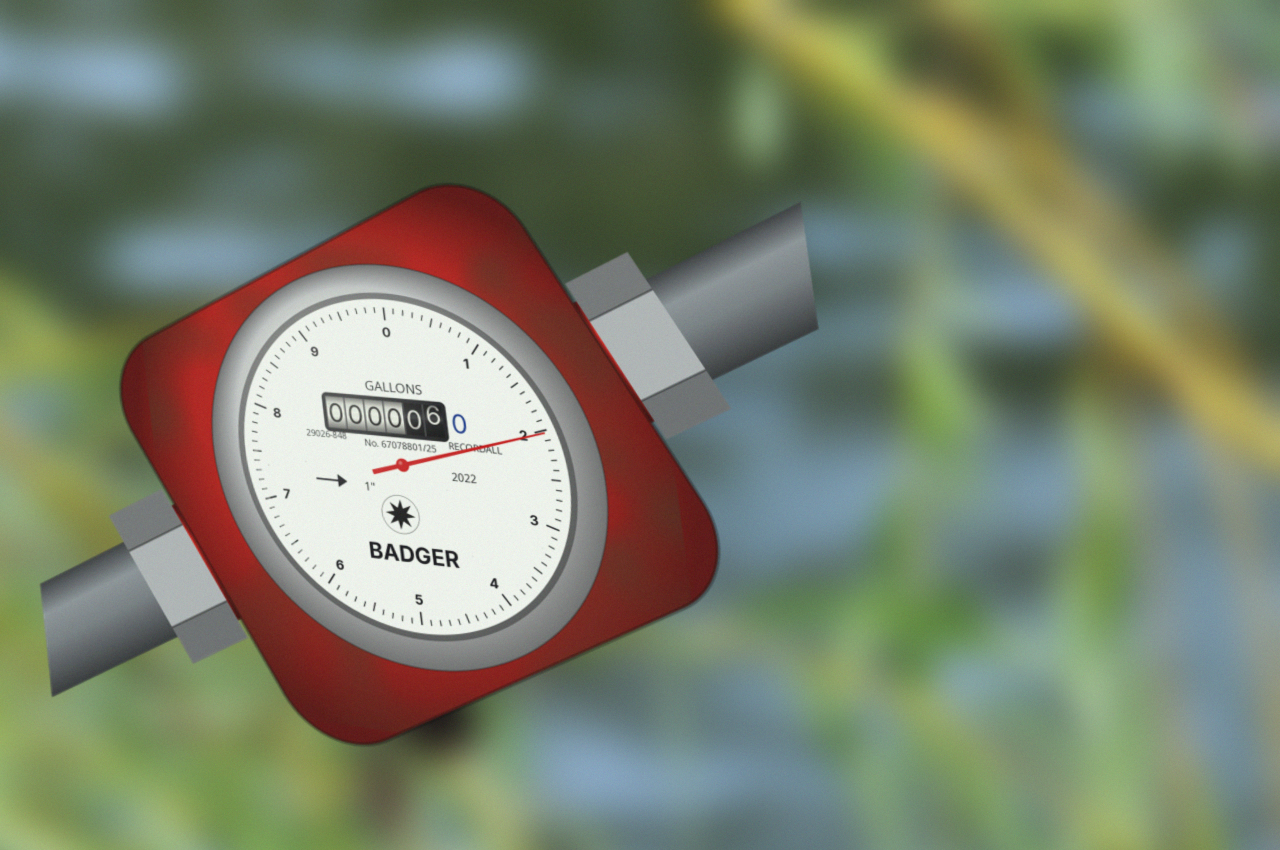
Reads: gal 62.0
